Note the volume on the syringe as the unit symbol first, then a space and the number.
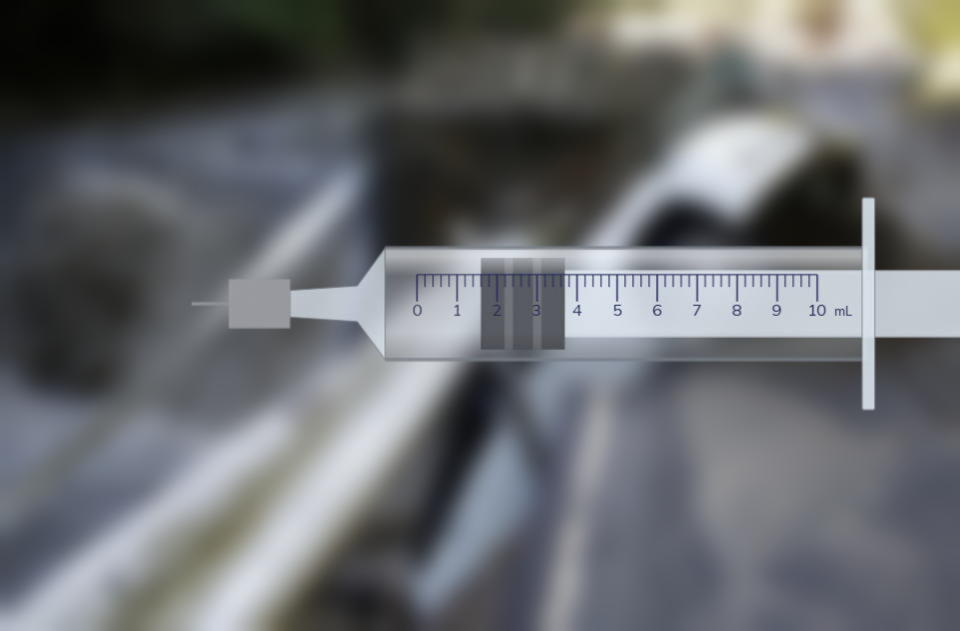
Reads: mL 1.6
